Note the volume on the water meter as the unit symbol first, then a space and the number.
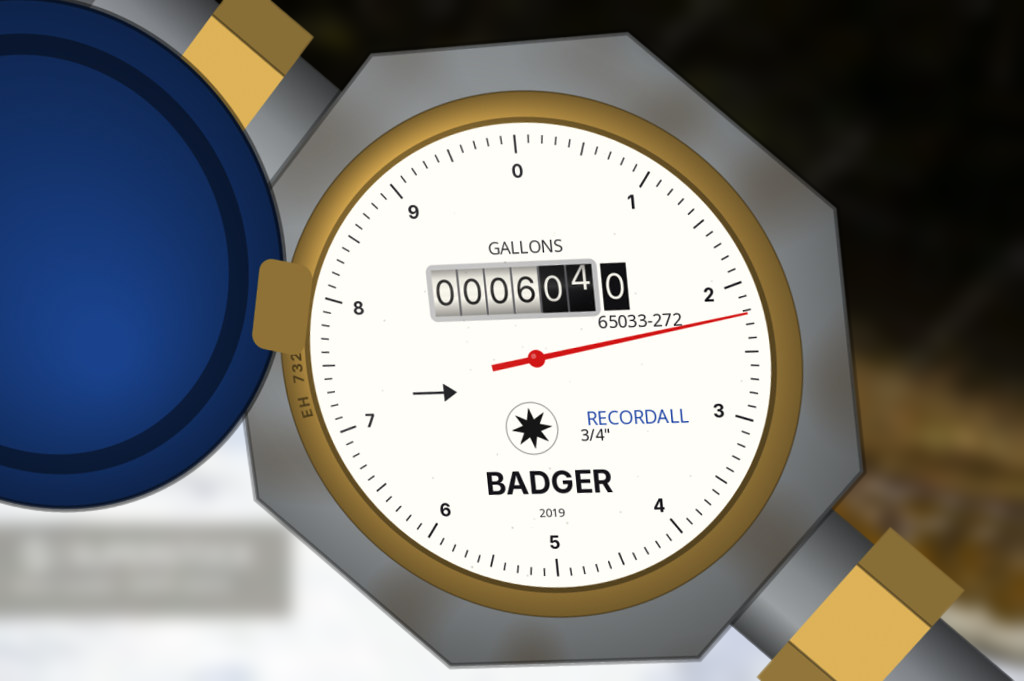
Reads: gal 6042.2
